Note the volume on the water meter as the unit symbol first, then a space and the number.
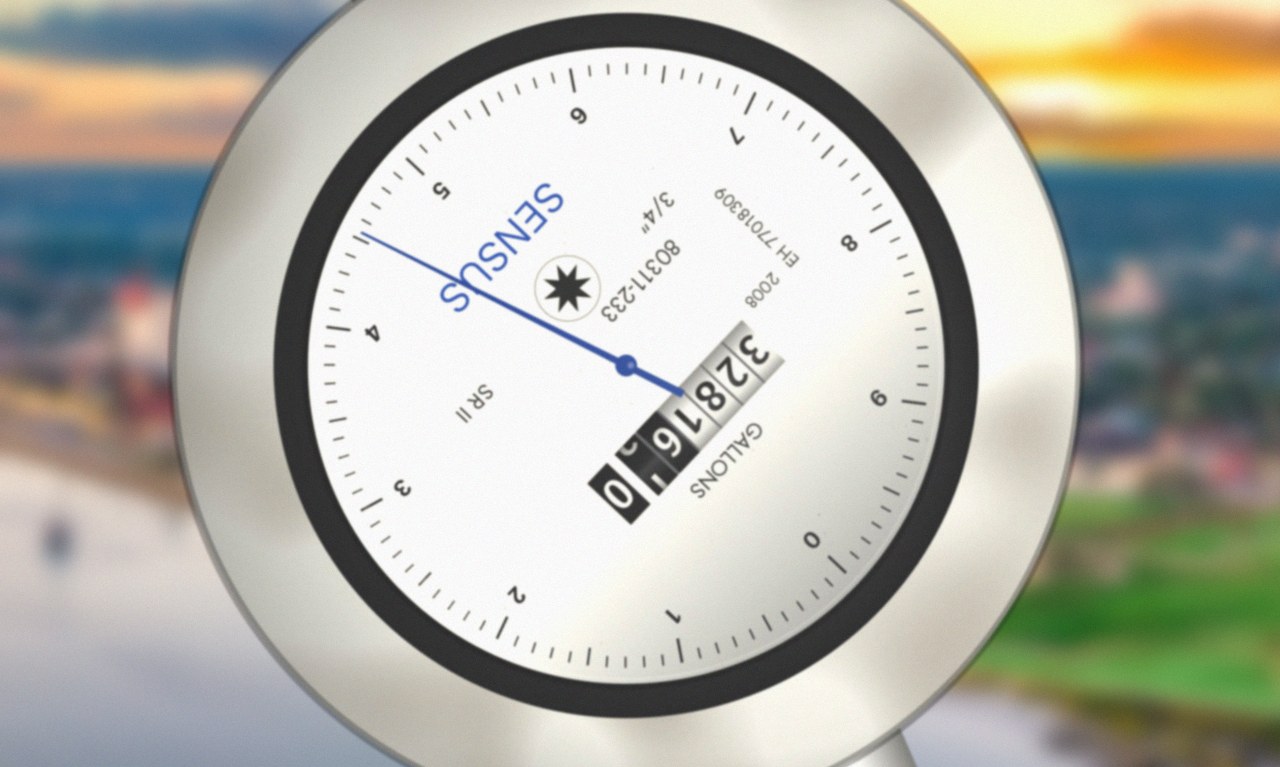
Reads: gal 3281614.5
